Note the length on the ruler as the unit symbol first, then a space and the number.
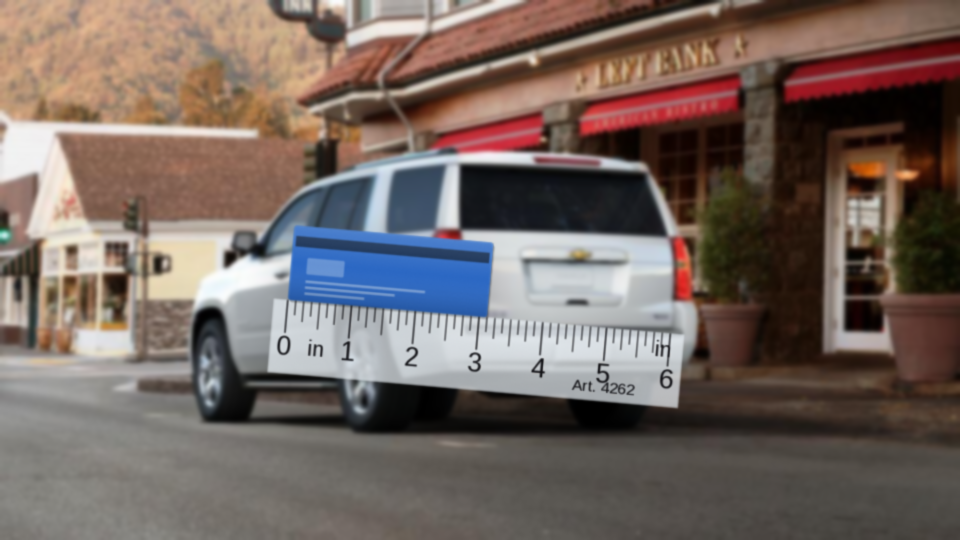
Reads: in 3.125
